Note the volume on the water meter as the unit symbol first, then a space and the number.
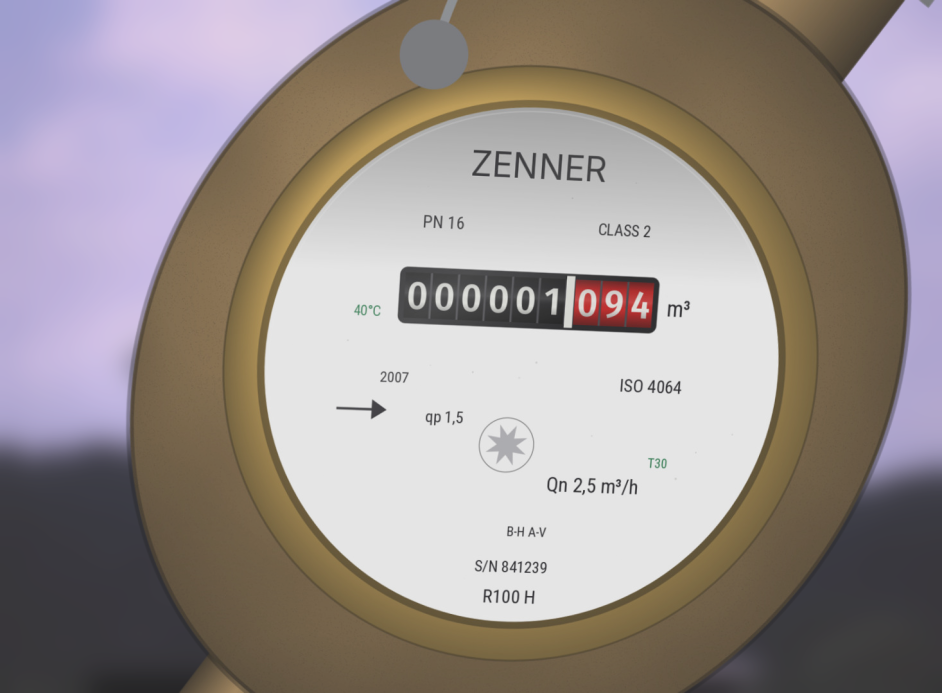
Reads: m³ 1.094
